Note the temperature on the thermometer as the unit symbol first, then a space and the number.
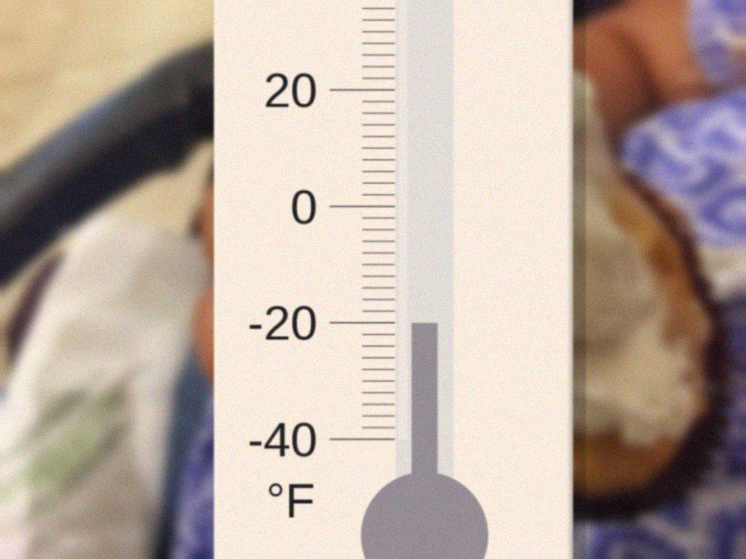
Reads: °F -20
